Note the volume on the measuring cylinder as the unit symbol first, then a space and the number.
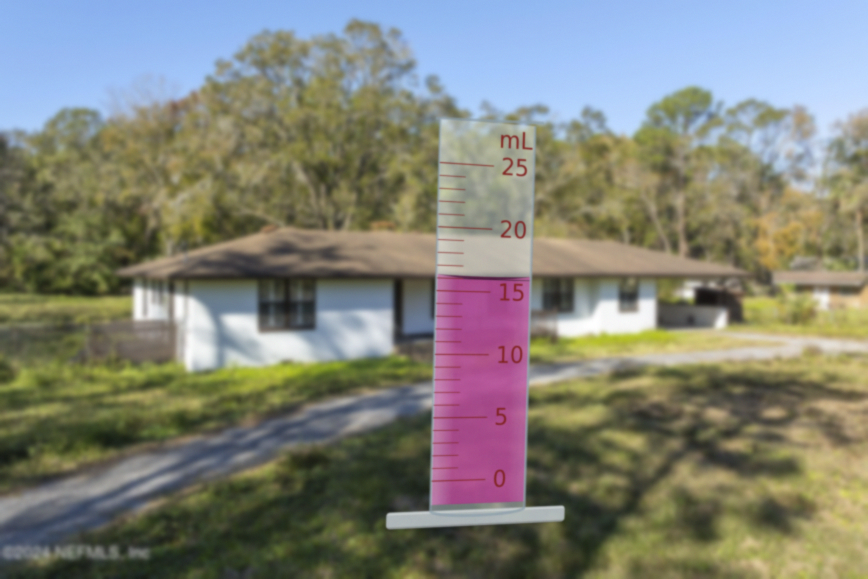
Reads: mL 16
